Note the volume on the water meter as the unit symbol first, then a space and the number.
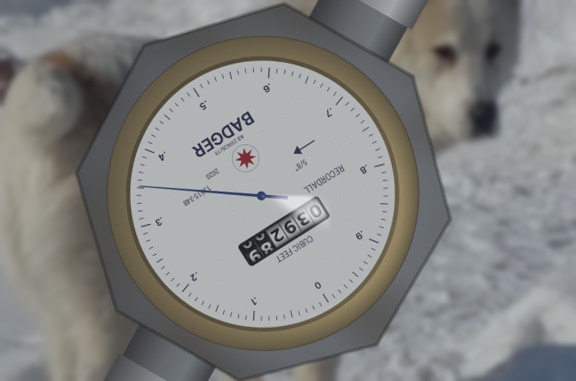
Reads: ft³ 39289.35
